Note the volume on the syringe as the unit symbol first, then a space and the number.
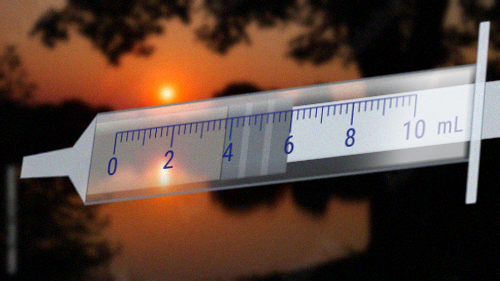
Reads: mL 3.8
